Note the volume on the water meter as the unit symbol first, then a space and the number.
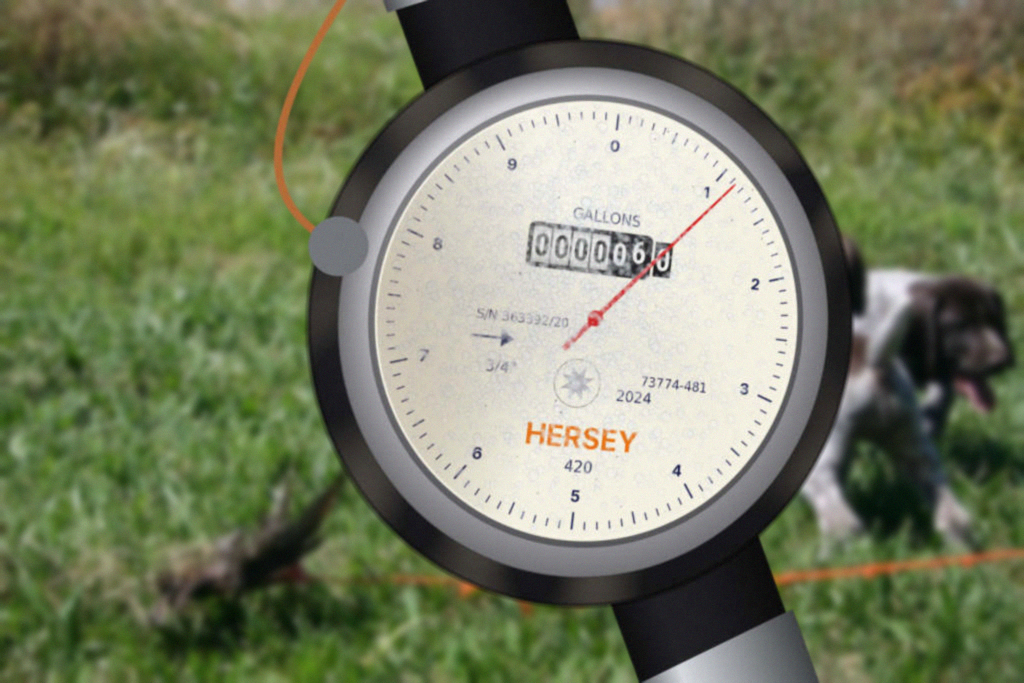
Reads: gal 61.1
